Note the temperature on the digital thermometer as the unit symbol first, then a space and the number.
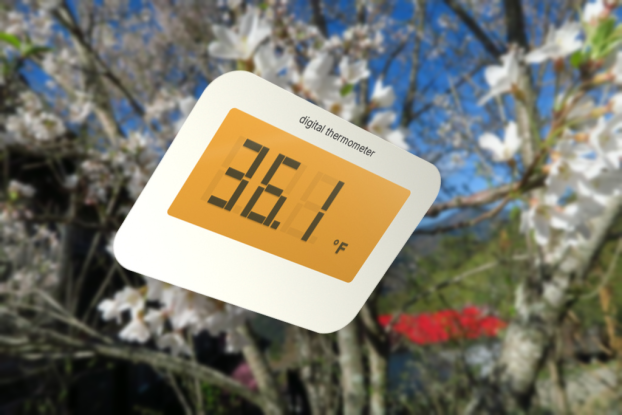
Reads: °F 36.1
